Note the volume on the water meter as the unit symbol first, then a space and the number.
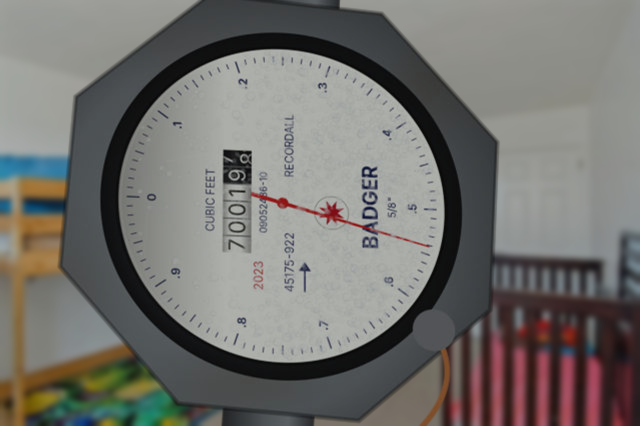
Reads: ft³ 700197.54
